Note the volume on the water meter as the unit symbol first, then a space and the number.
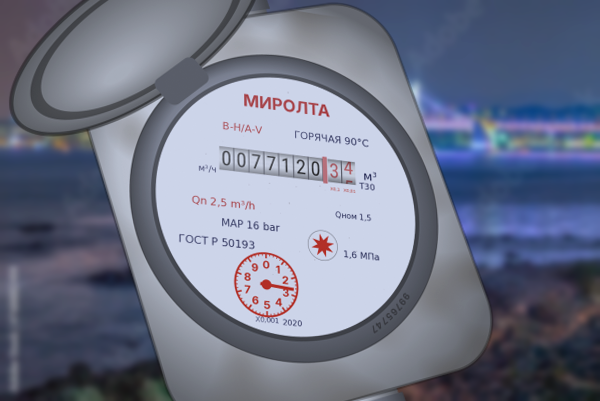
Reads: m³ 77120.342
